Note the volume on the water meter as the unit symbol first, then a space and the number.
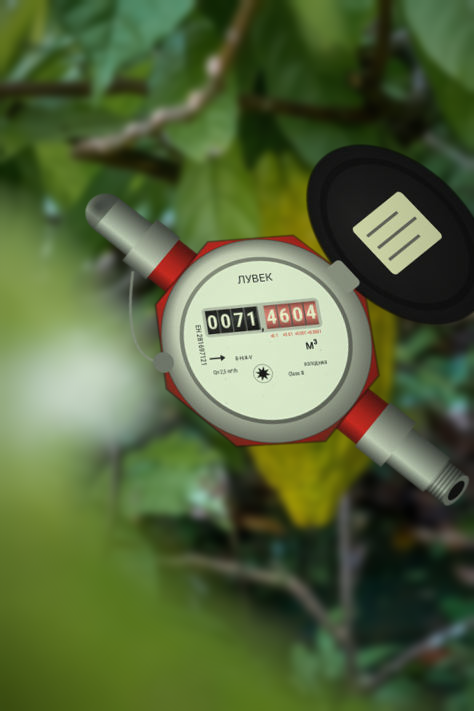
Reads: m³ 71.4604
